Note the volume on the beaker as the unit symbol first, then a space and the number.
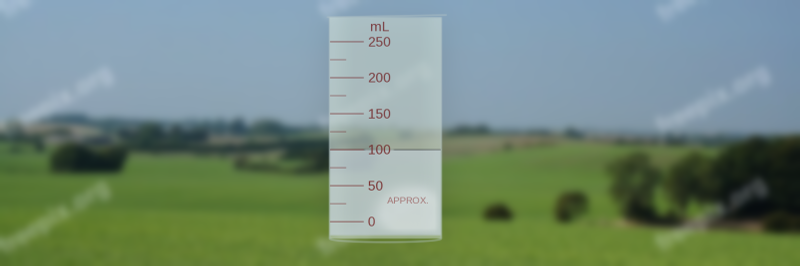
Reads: mL 100
